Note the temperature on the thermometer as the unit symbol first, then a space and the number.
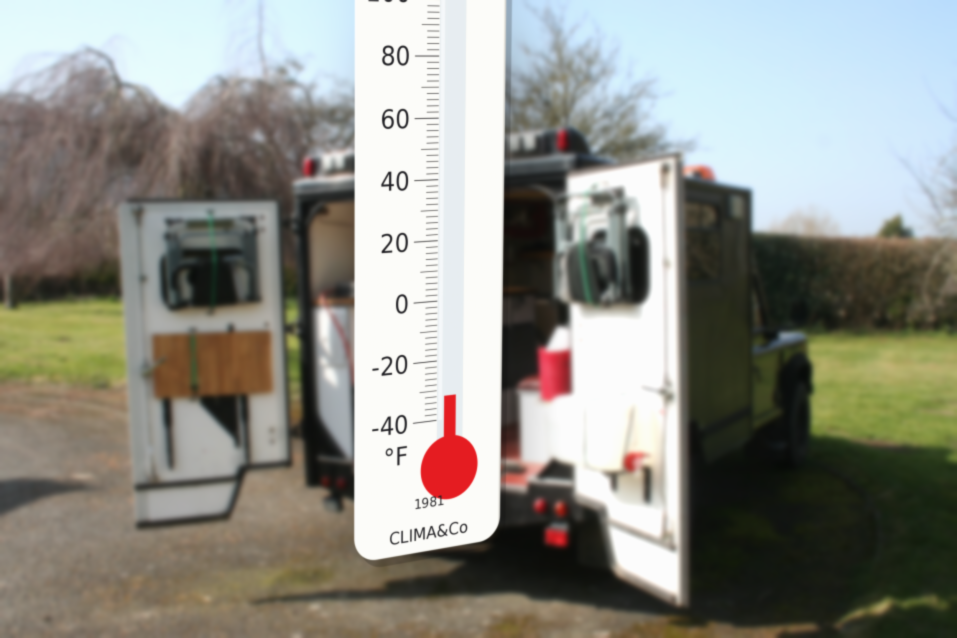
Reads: °F -32
